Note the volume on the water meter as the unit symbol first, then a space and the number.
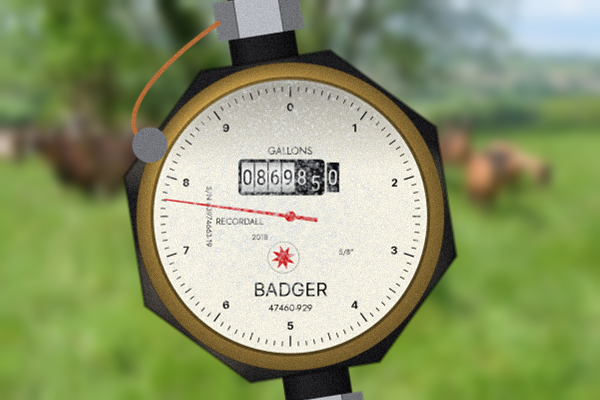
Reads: gal 869847.7
